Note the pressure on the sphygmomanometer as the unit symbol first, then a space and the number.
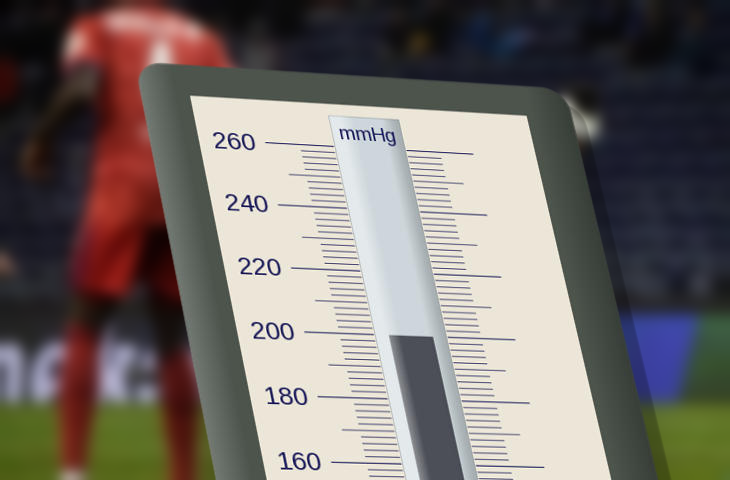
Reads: mmHg 200
